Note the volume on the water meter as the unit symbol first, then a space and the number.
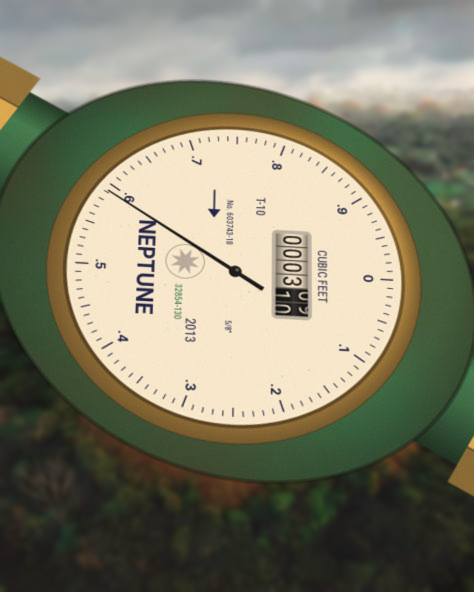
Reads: ft³ 309.59
